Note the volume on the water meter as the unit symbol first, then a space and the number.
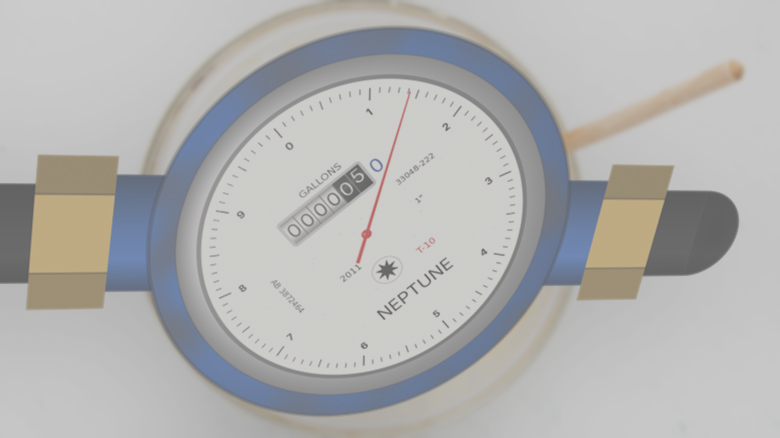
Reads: gal 51.4
